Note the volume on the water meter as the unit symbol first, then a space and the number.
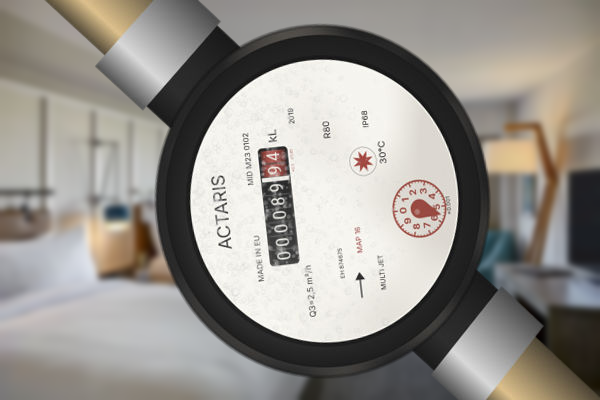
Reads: kL 89.945
